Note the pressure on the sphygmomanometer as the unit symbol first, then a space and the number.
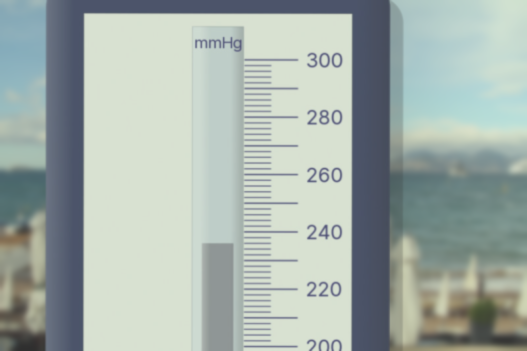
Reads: mmHg 236
